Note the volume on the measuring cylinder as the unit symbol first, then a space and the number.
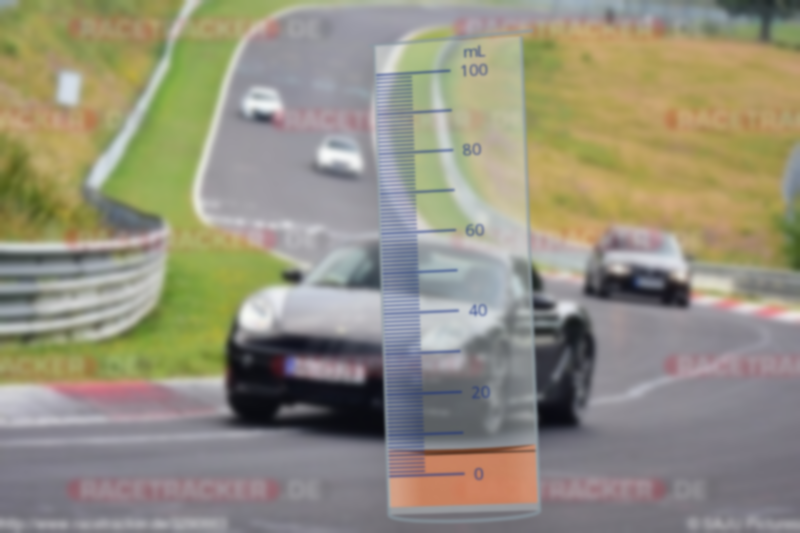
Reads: mL 5
